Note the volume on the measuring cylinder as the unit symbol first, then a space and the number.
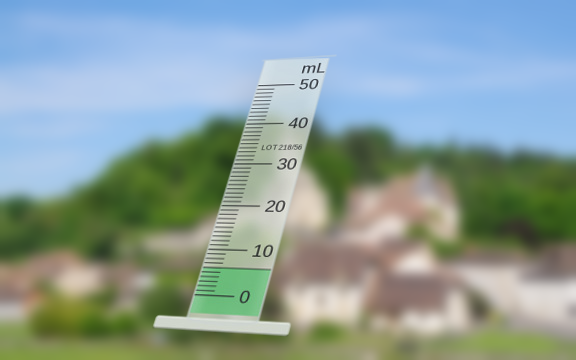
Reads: mL 6
